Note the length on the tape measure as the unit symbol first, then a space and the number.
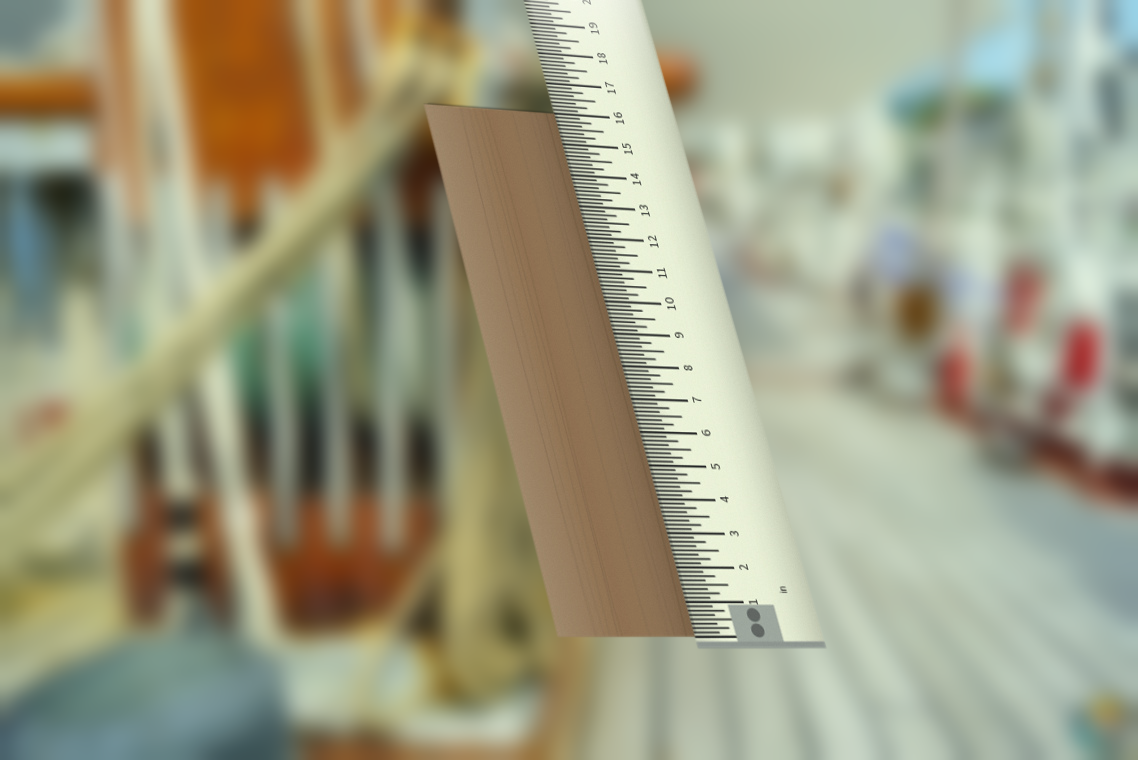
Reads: in 16
